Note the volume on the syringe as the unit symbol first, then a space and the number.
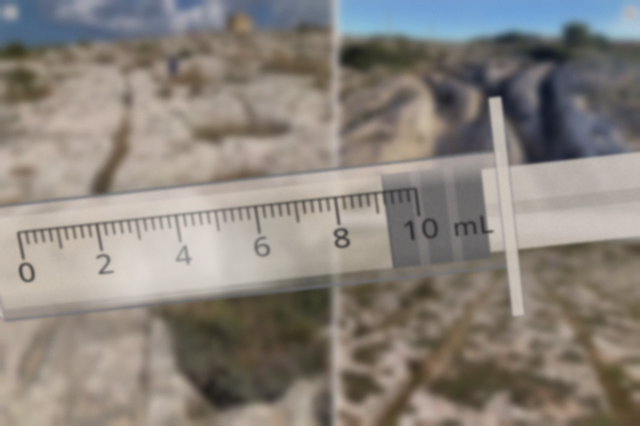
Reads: mL 9.2
